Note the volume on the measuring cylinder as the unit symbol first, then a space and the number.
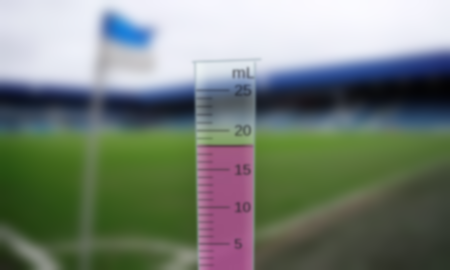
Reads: mL 18
